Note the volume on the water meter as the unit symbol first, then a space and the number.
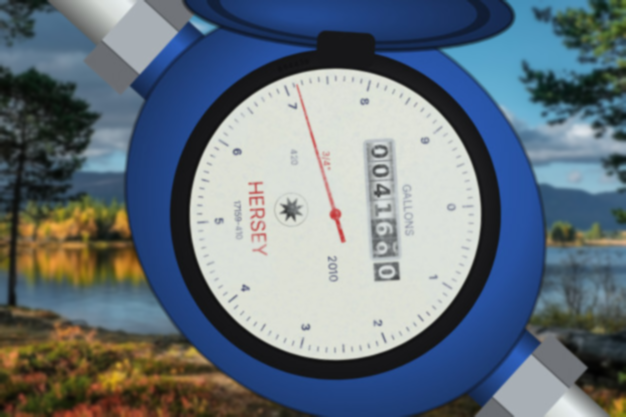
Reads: gal 41687.1
